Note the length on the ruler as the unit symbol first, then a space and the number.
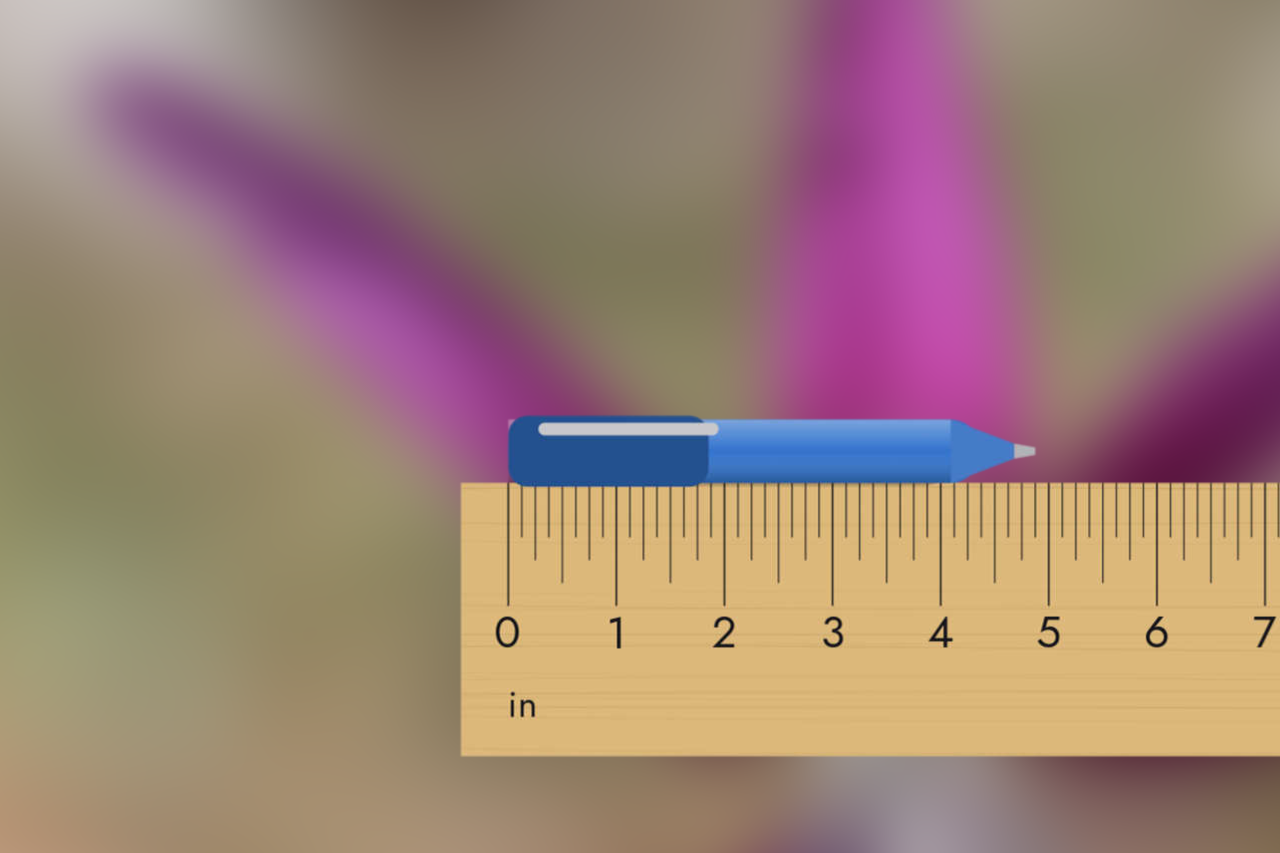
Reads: in 4.875
